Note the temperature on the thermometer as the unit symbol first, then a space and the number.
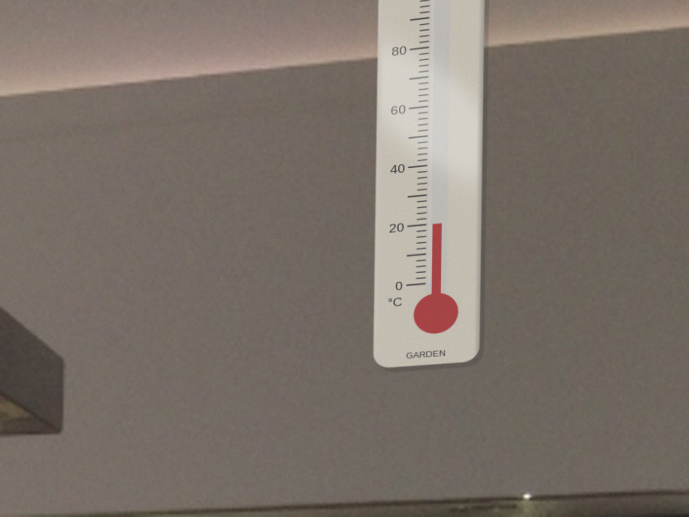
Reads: °C 20
